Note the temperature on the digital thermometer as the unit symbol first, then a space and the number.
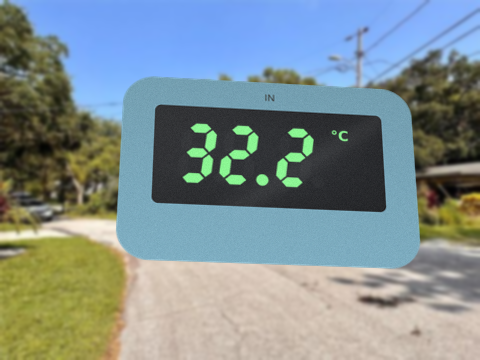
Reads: °C 32.2
